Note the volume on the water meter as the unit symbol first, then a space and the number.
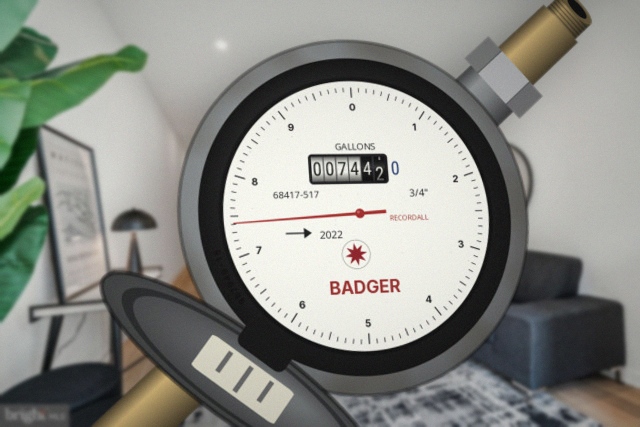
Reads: gal 74417.4
